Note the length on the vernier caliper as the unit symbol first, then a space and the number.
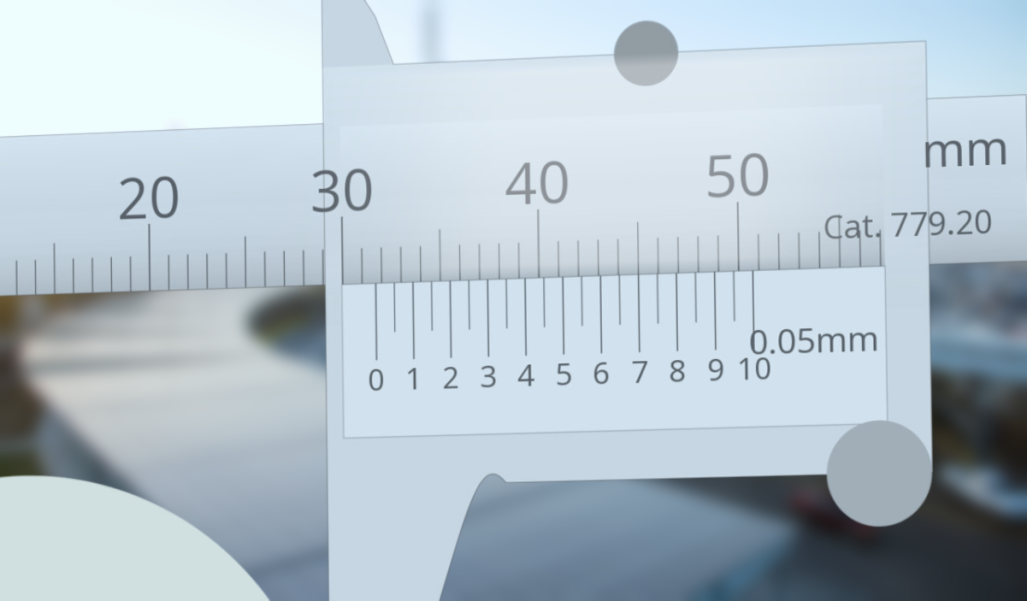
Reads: mm 31.7
